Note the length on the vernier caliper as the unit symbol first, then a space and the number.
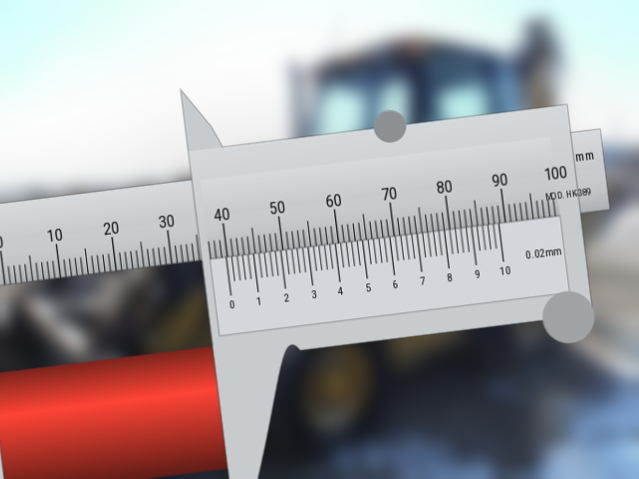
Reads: mm 39.8
